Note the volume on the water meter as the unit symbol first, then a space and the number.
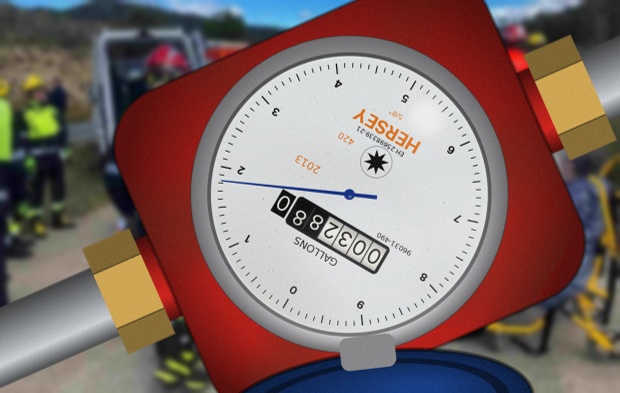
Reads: gal 32881.8
